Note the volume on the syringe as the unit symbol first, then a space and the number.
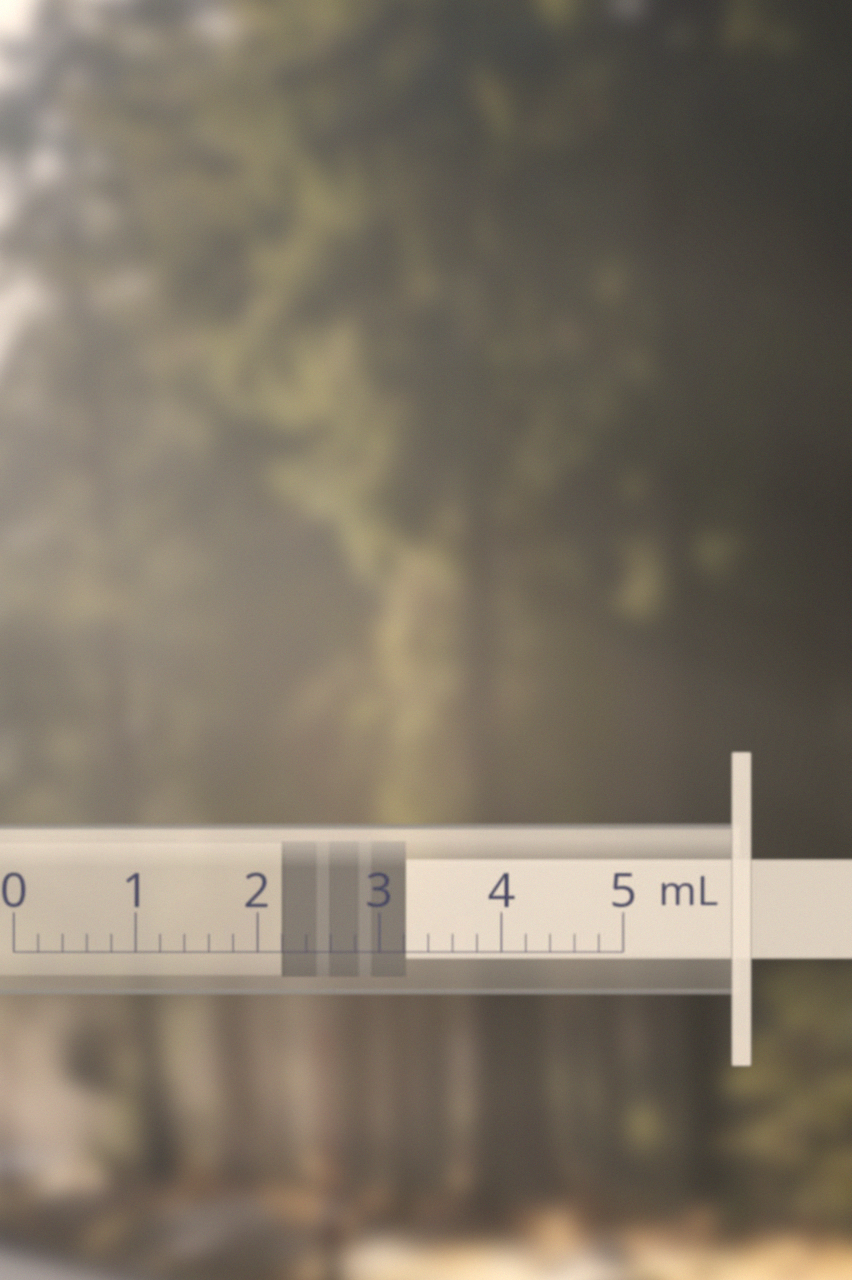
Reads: mL 2.2
